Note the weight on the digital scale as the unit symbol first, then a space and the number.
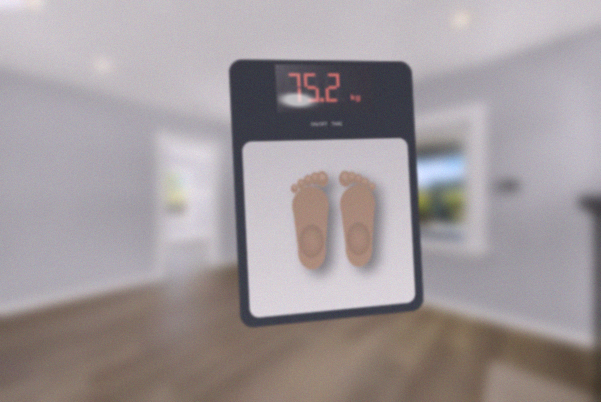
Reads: kg 75.2
